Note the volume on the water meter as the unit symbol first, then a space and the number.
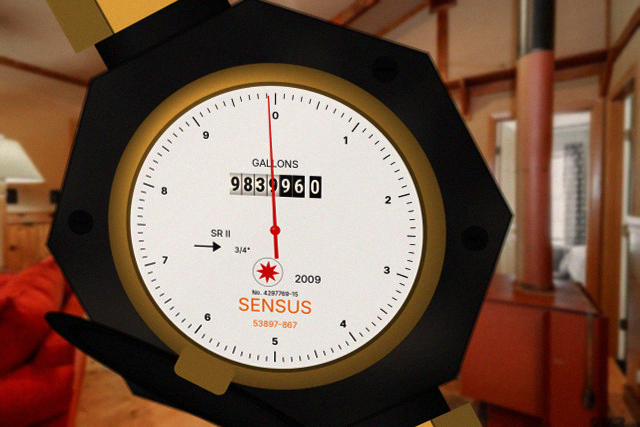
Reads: gal 9839959.9
